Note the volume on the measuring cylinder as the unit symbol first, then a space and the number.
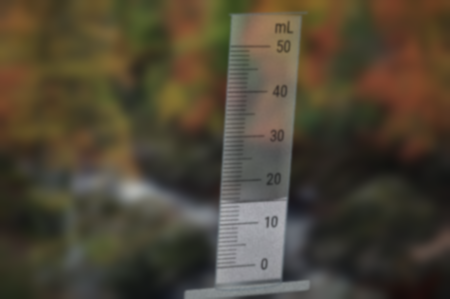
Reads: mL 15
